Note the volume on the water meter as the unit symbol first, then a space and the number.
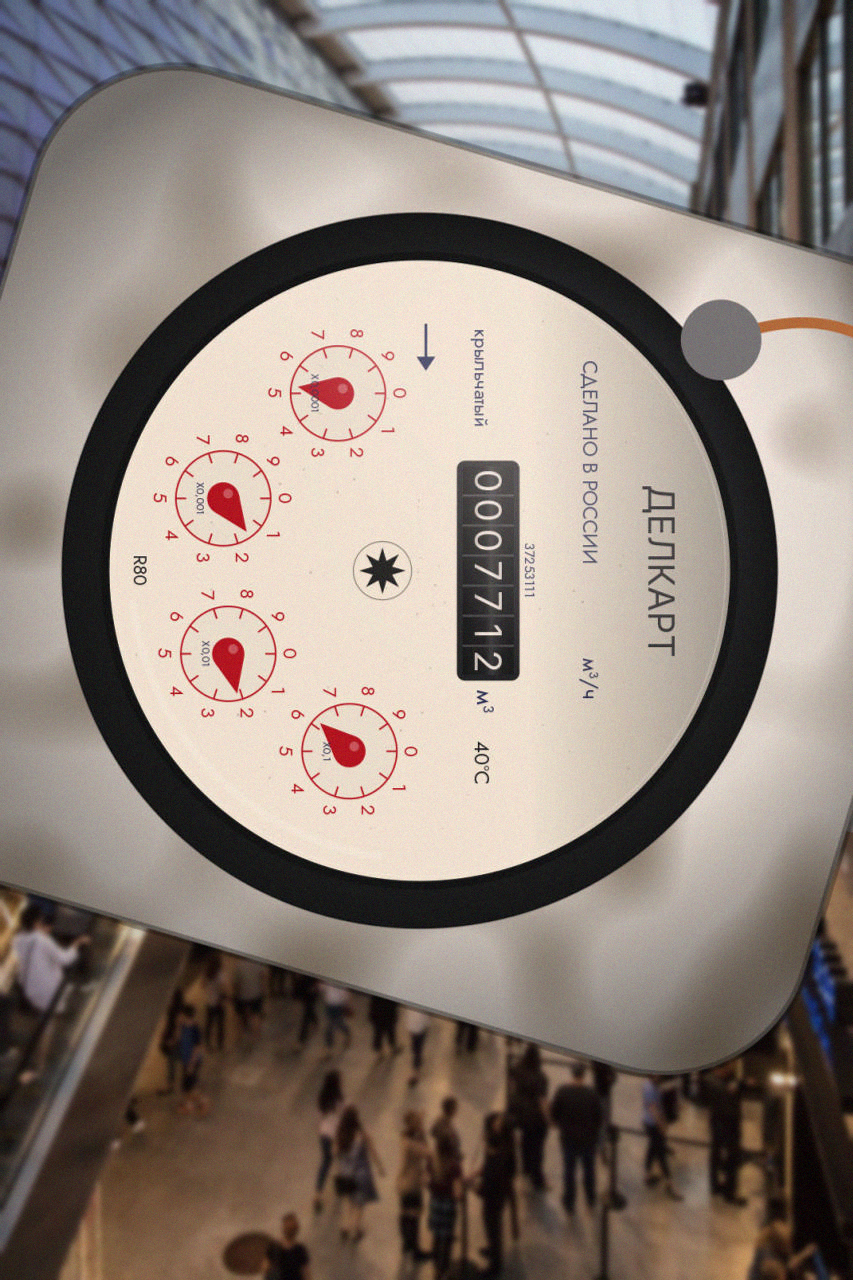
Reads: m³ 7712.6215
